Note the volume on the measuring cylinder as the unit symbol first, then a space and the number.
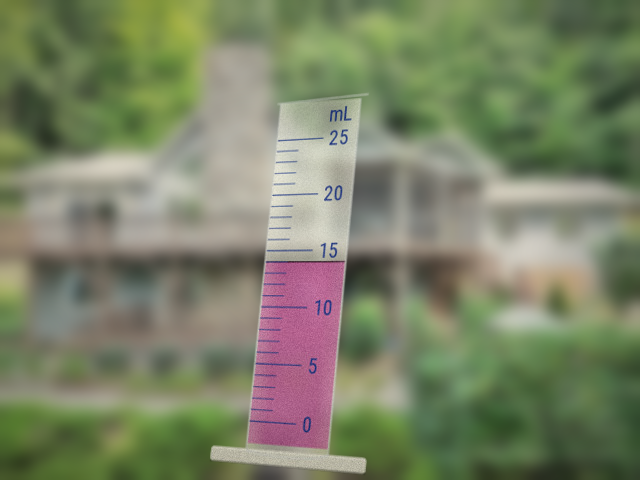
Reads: mL 14
